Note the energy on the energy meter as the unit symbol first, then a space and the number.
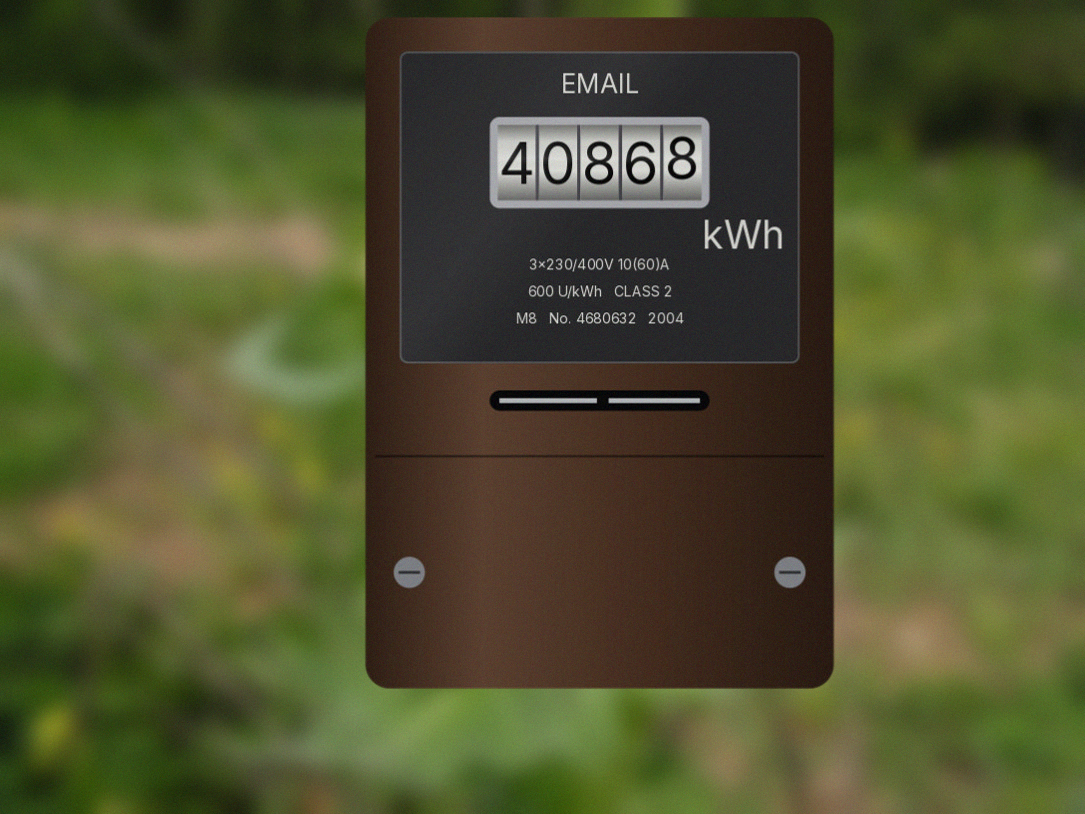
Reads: kWh 40868
